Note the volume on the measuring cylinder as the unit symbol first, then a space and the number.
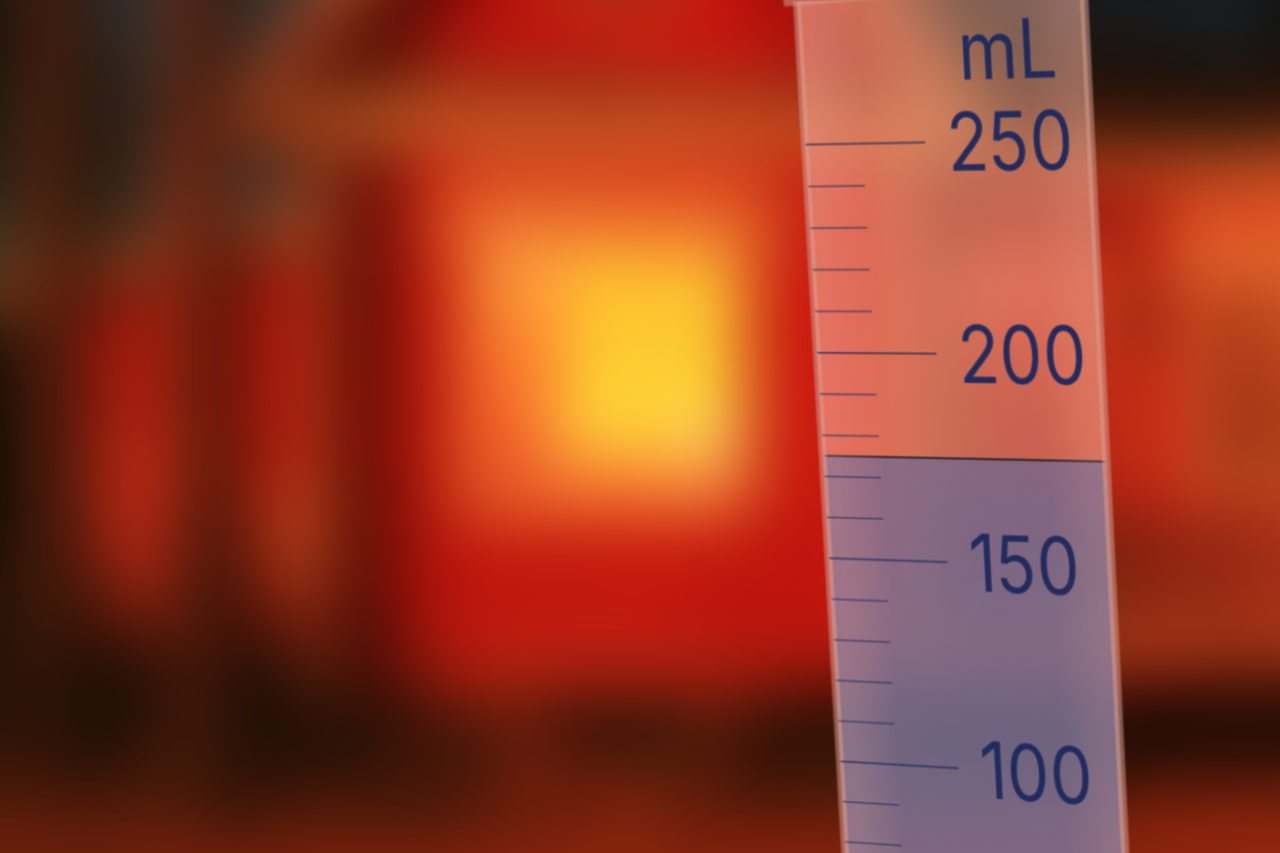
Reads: mL 175
